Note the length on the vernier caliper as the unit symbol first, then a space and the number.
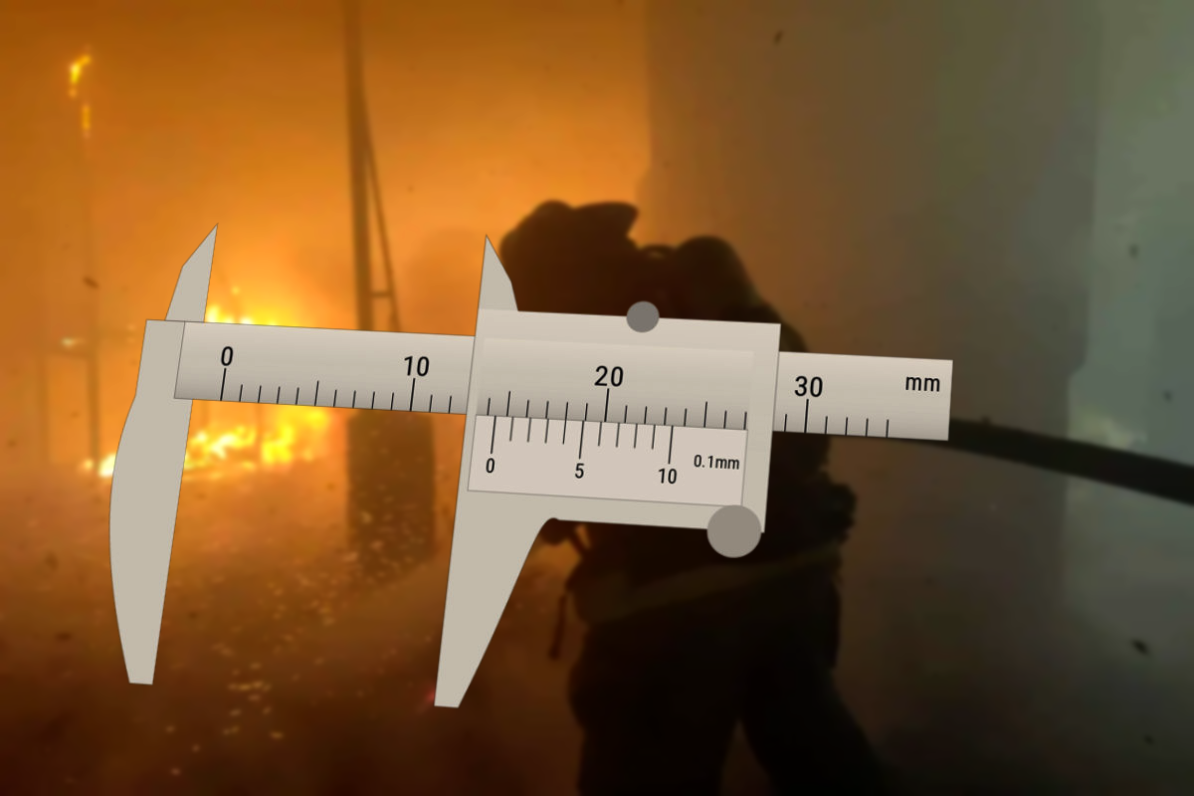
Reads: mm 14.4
